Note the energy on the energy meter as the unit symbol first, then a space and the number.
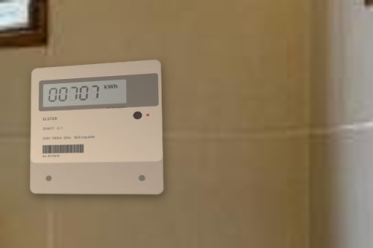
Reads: kWh 707
